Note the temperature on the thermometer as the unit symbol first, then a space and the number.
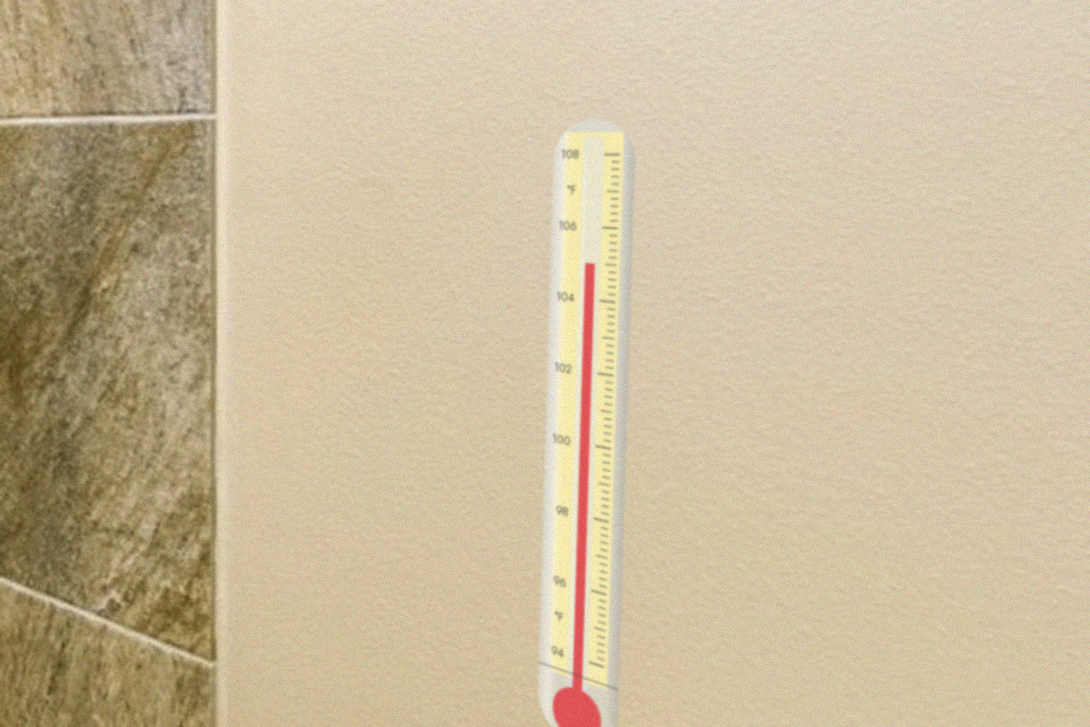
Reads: °F 105
